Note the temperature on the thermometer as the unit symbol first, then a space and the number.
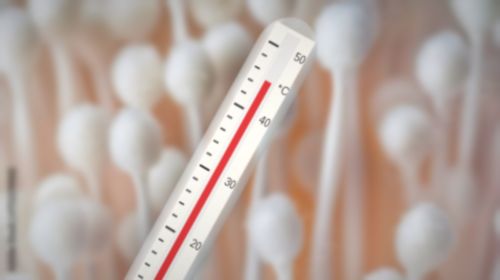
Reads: °C 45
